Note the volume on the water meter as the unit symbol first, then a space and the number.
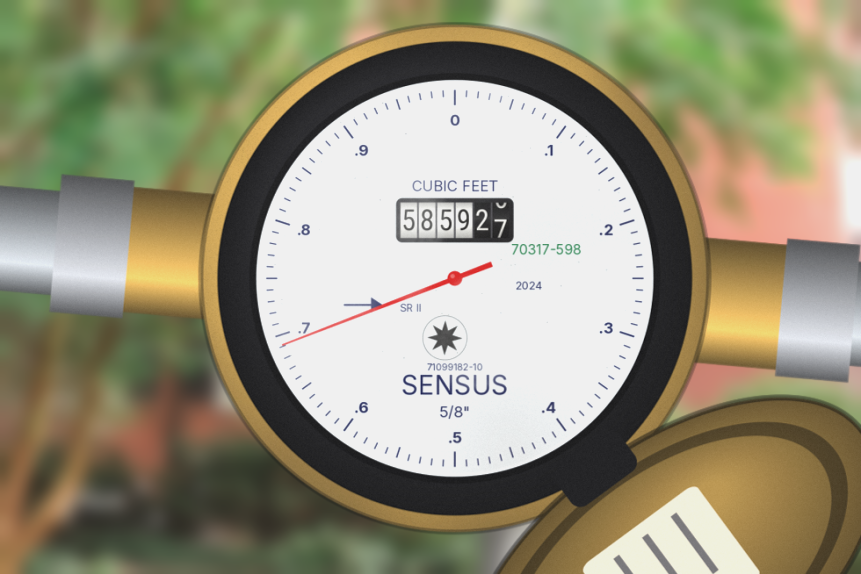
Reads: ft³ 585926.69
